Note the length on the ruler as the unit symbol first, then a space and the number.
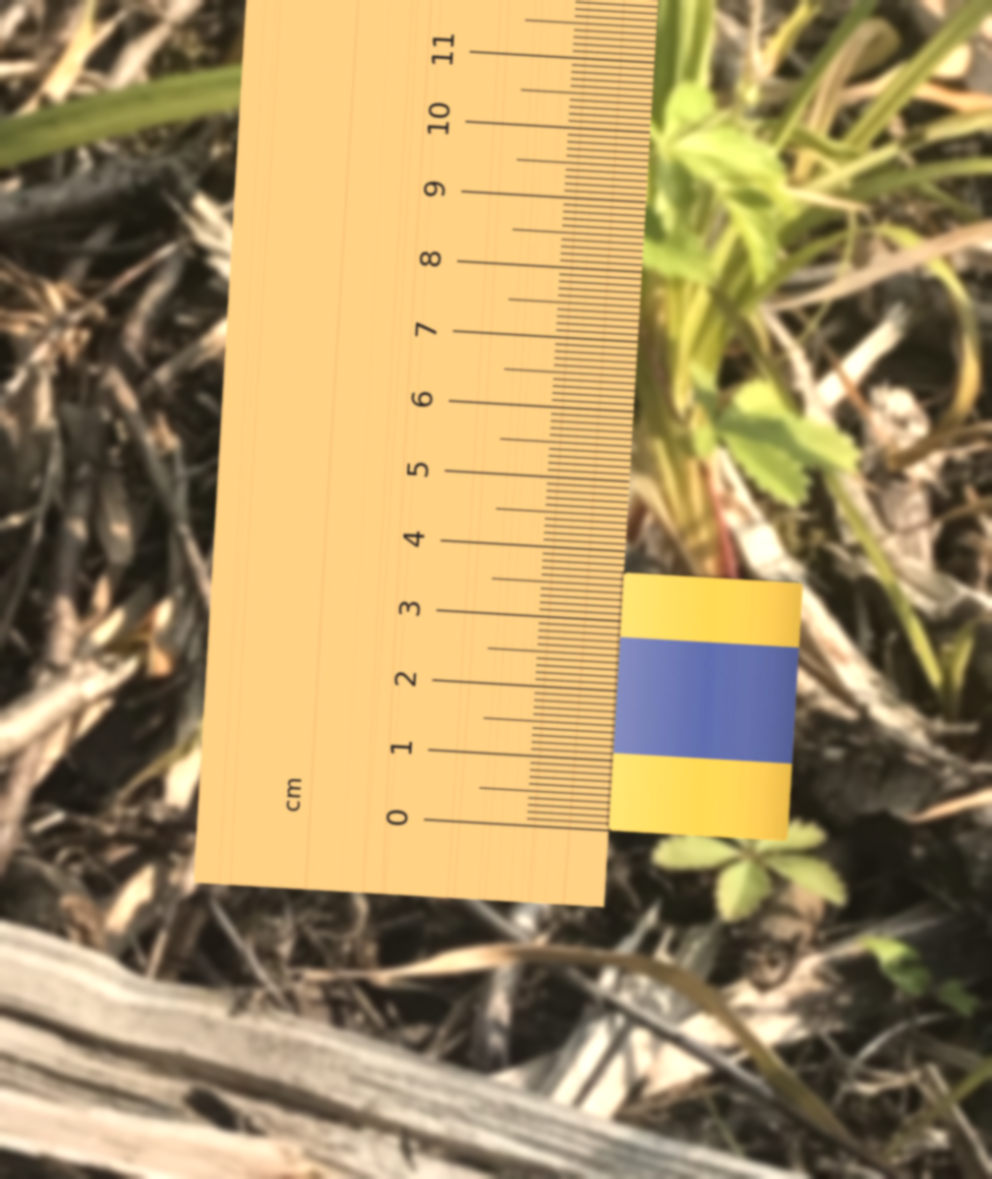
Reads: cm 3.7
